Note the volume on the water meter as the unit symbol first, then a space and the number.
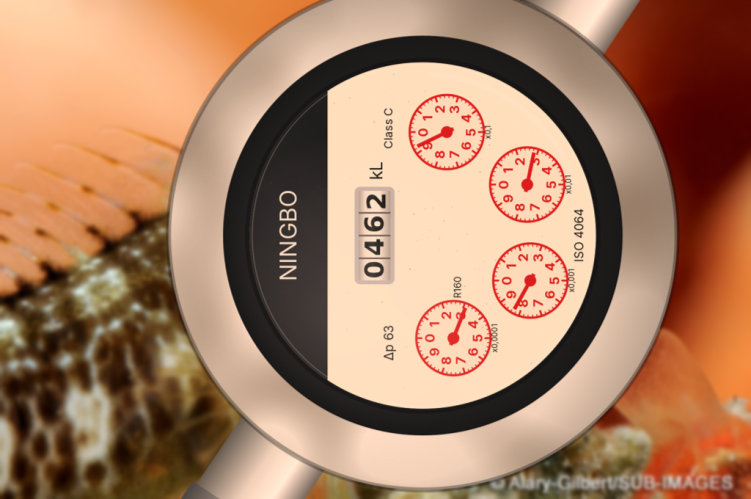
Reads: kL 461.9283
